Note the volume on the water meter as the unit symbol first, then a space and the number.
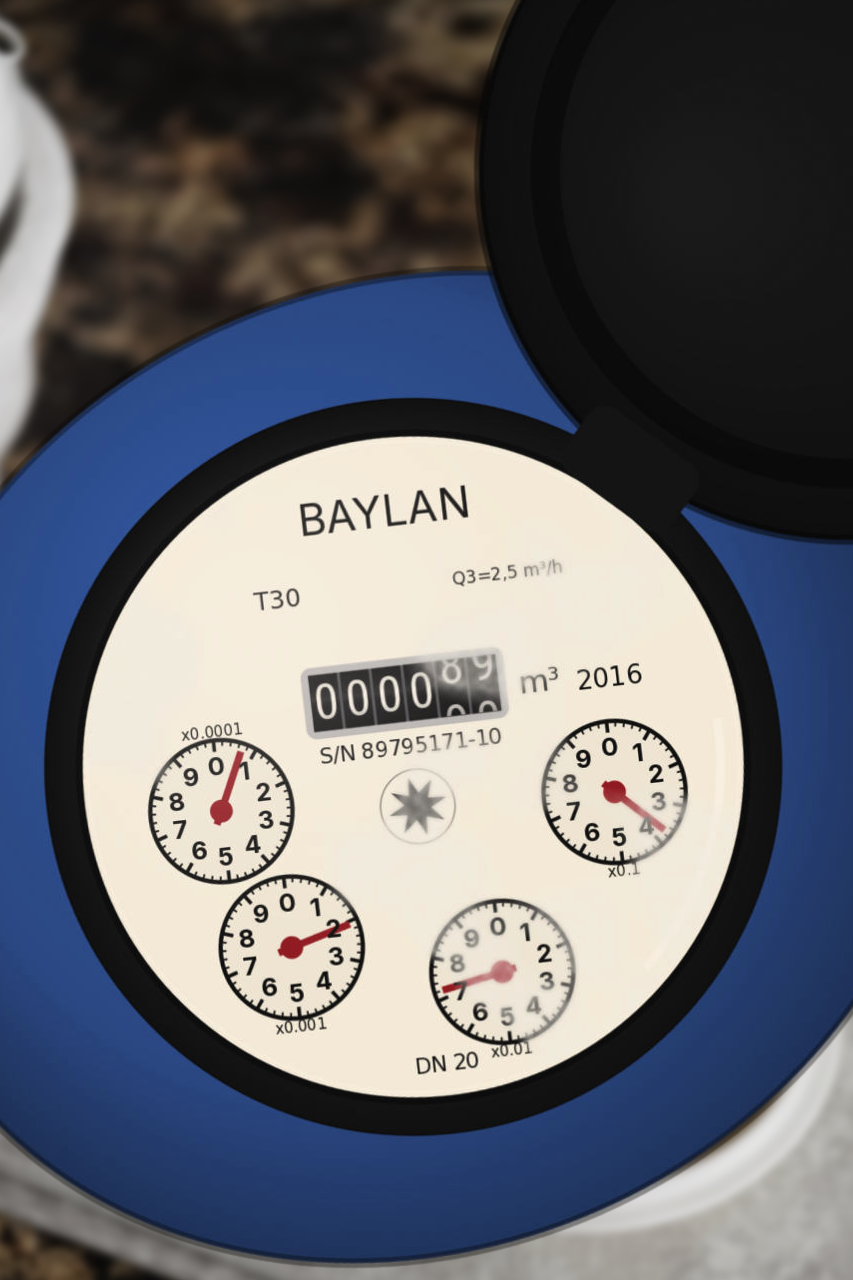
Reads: m³ 89.3720
